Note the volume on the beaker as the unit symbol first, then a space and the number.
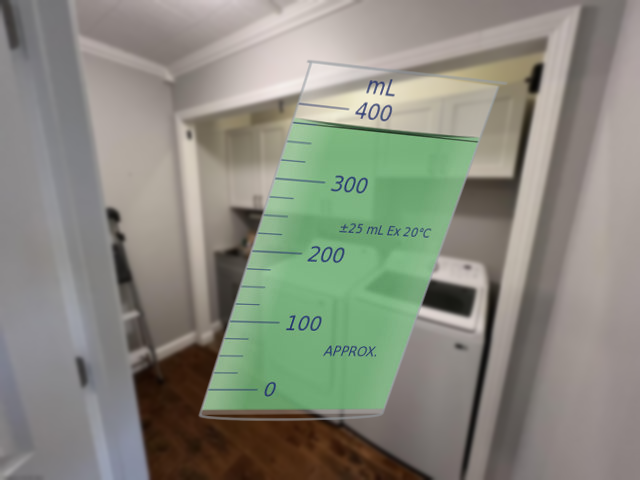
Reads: mL 375
